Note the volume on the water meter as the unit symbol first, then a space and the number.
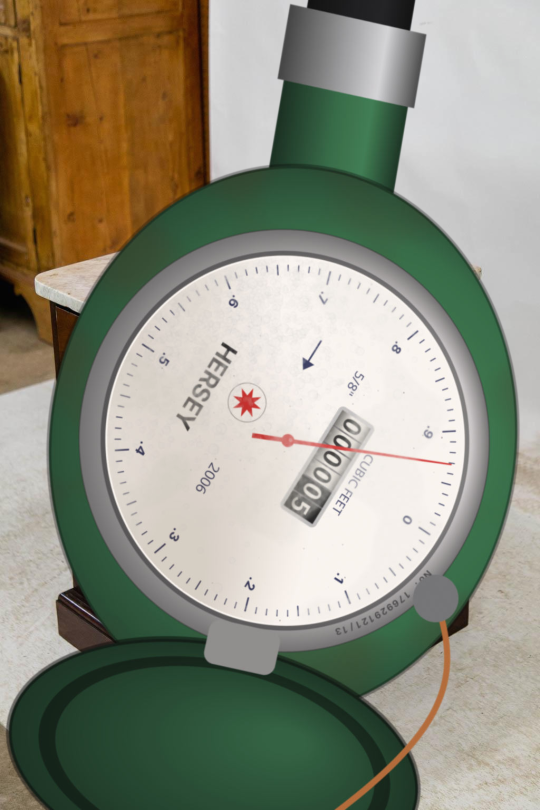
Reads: ft³ 4.93
